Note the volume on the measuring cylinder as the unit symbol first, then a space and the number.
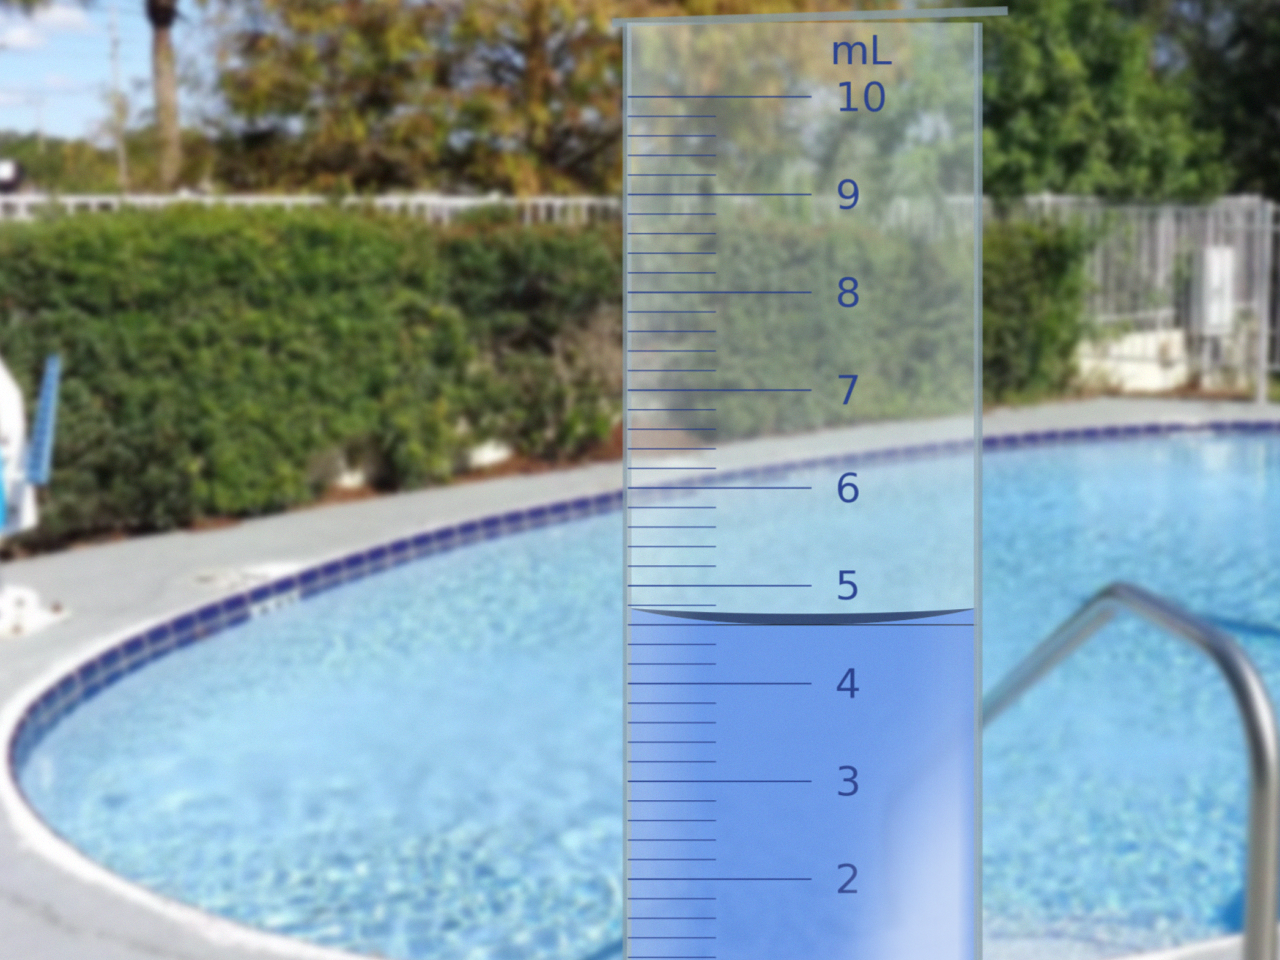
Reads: mL 4.6
